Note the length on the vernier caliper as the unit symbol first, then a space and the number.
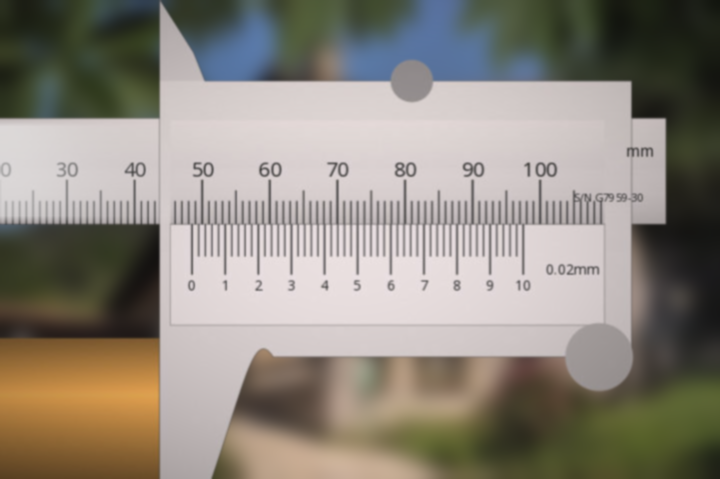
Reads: mm 48.5
